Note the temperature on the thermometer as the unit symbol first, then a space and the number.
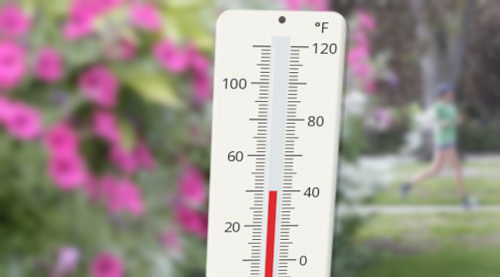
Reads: °F 40
